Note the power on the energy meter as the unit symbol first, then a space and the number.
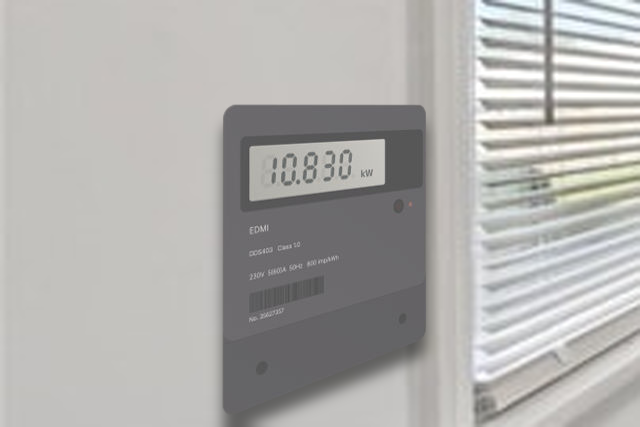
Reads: kW 10.830
